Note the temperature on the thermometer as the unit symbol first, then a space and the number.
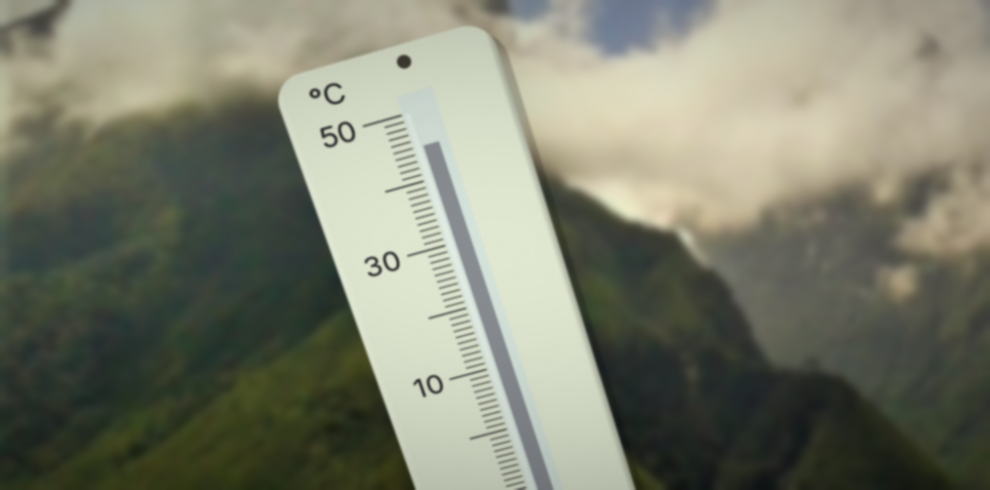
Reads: °C 45
